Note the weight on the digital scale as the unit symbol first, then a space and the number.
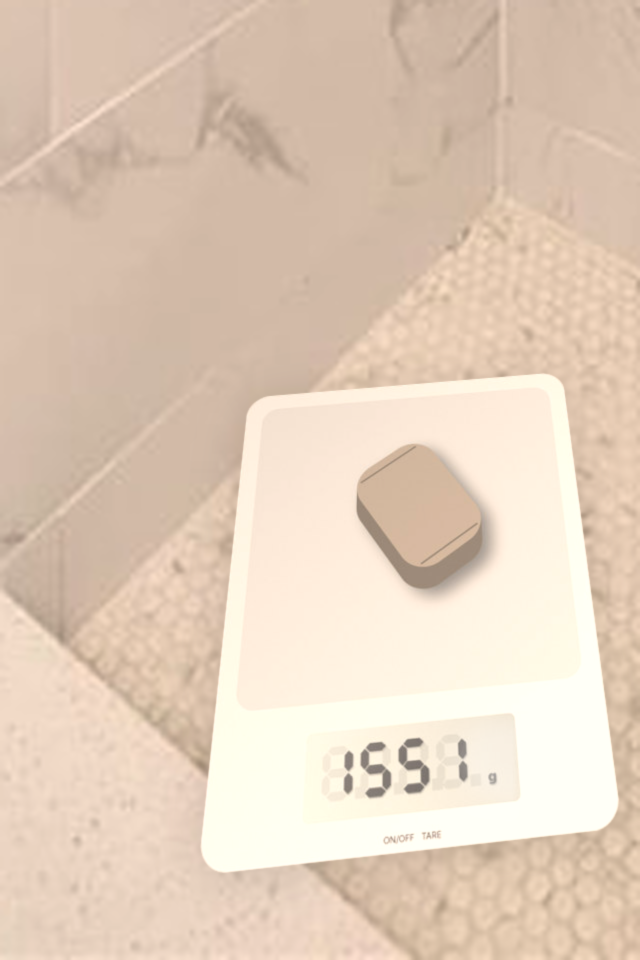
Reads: g 1551
